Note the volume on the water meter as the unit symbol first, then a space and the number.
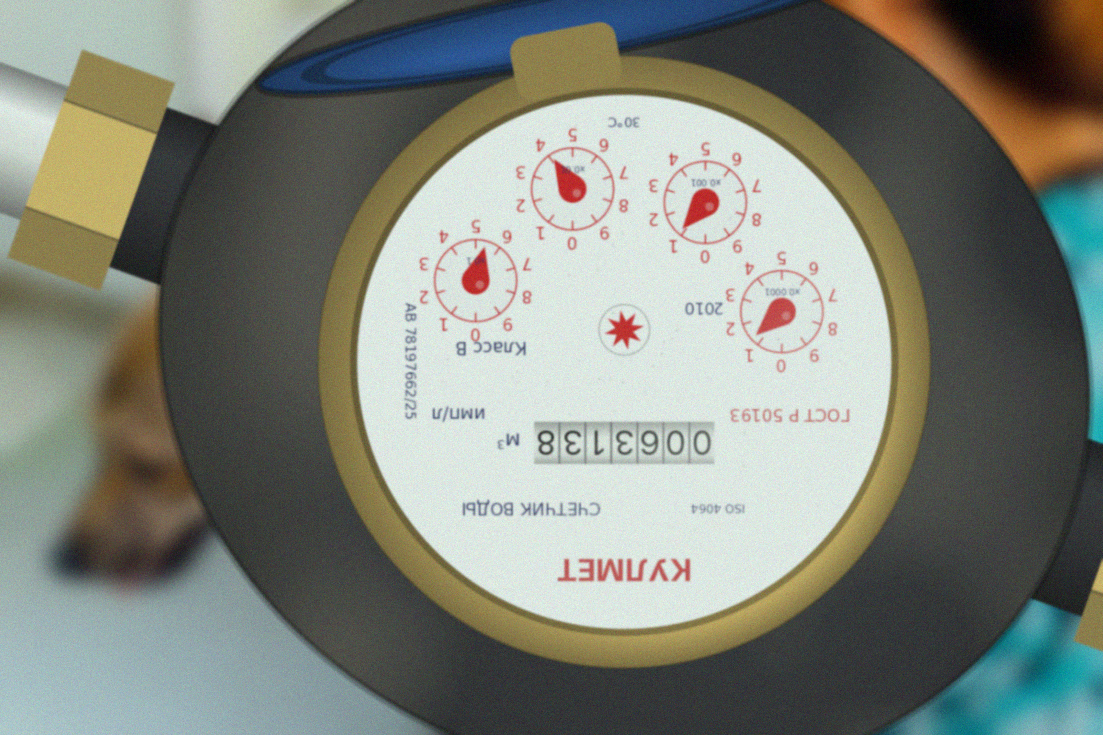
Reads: m³ 63138.5411
